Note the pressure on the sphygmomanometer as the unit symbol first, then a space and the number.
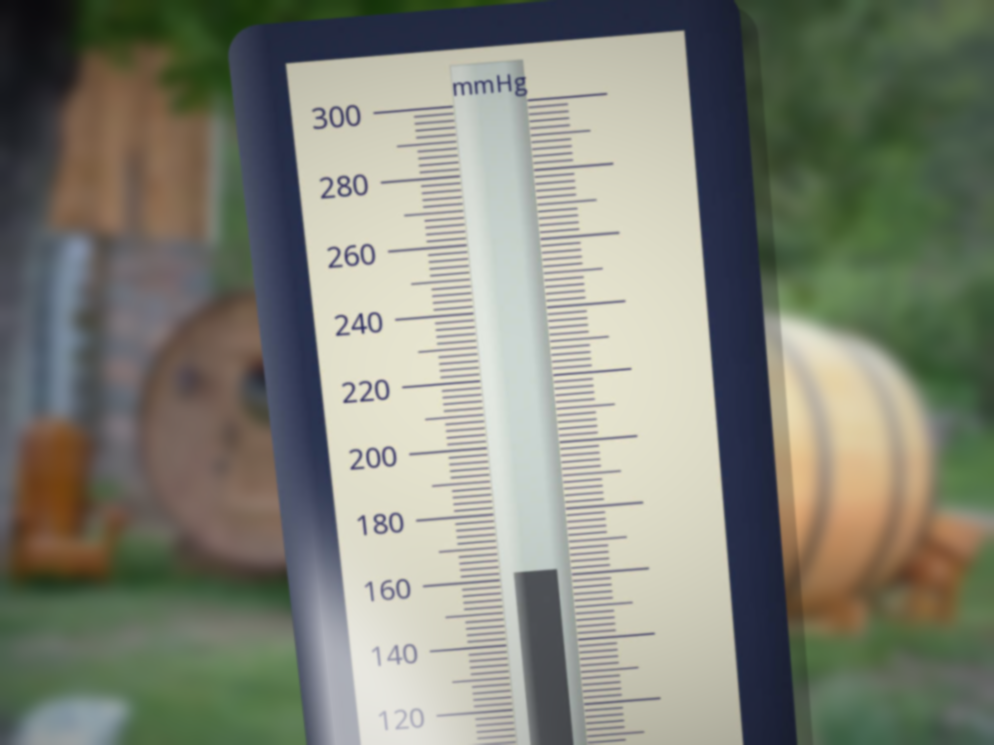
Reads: mmHg 162
